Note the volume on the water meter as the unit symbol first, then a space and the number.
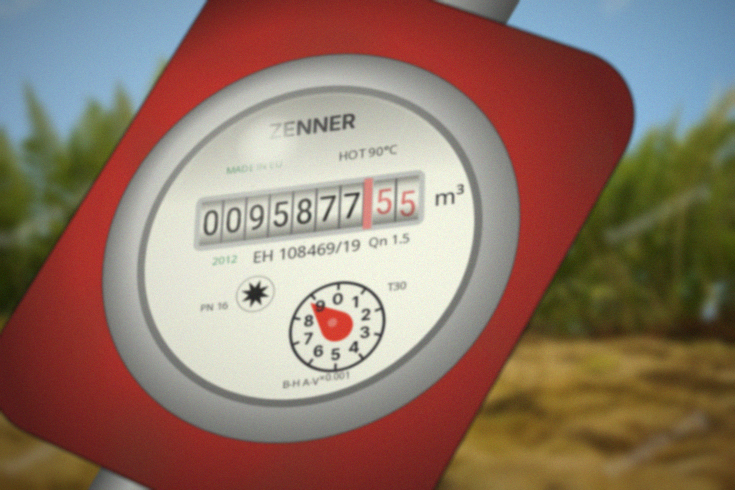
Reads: m³ 95877.548
